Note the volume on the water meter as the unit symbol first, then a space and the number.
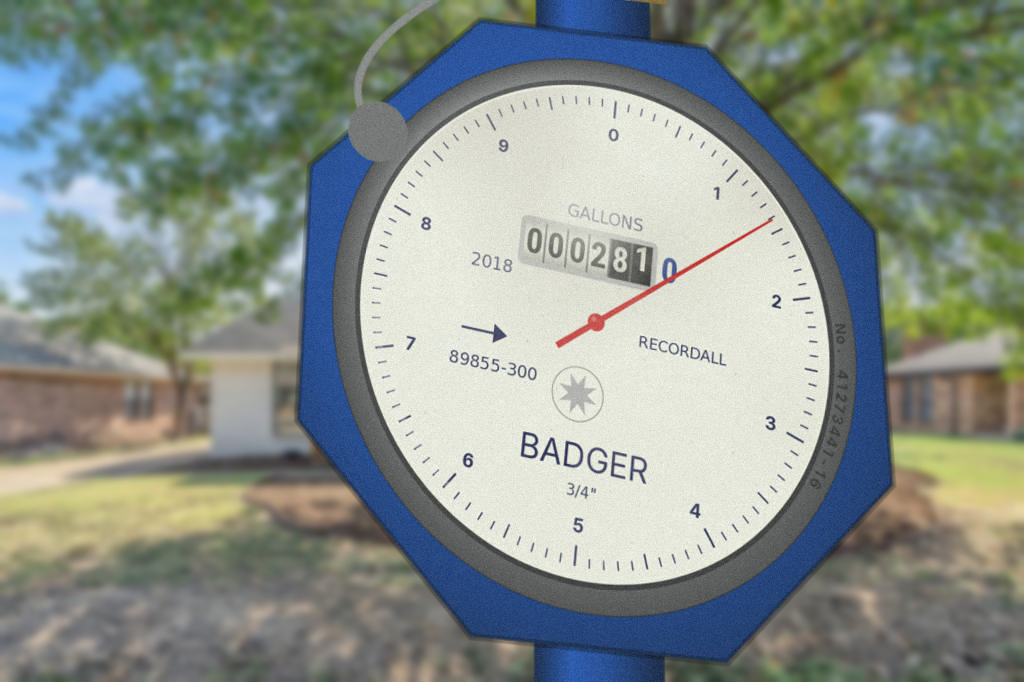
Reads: gal 2811.4
